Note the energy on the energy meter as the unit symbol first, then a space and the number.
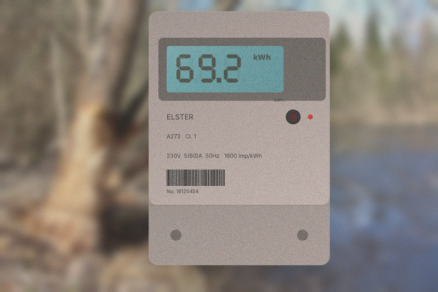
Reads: kWh 69.2
